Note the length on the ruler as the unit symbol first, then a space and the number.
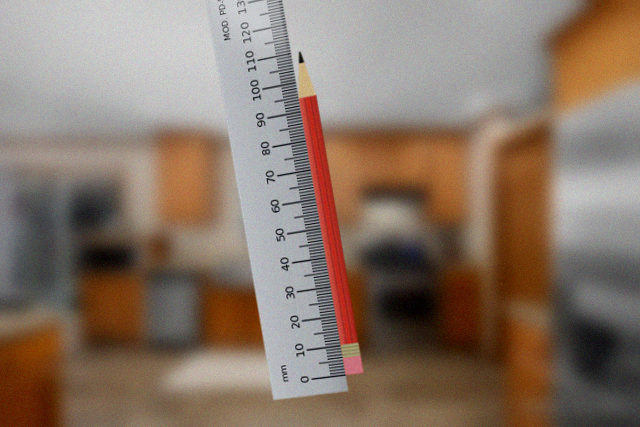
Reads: mm 110
